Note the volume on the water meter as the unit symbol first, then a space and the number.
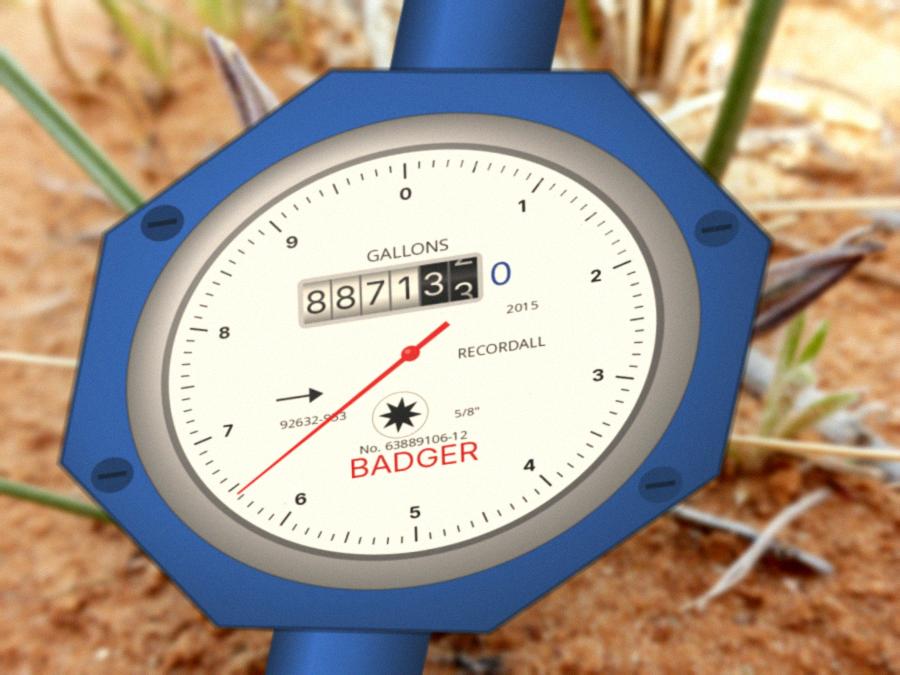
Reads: gal 8871326.4
